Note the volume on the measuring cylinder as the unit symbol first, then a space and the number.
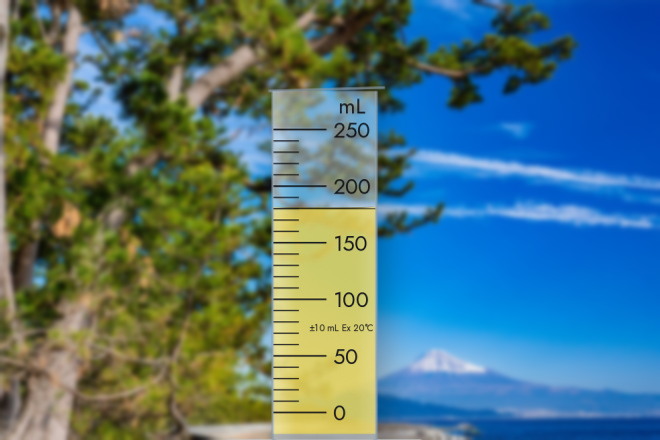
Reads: mL 180
